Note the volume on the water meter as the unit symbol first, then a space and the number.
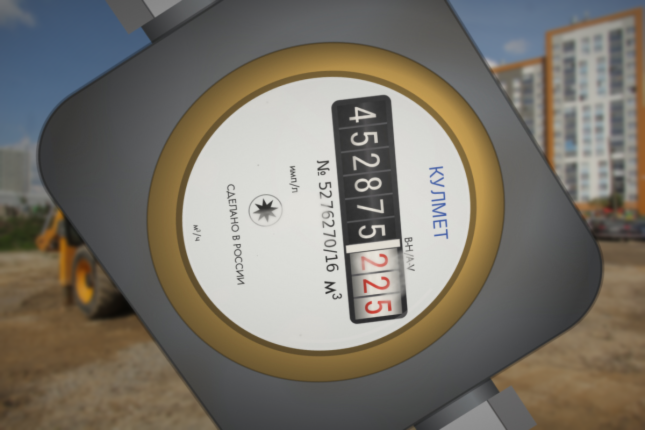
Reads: m³ 452875.225
